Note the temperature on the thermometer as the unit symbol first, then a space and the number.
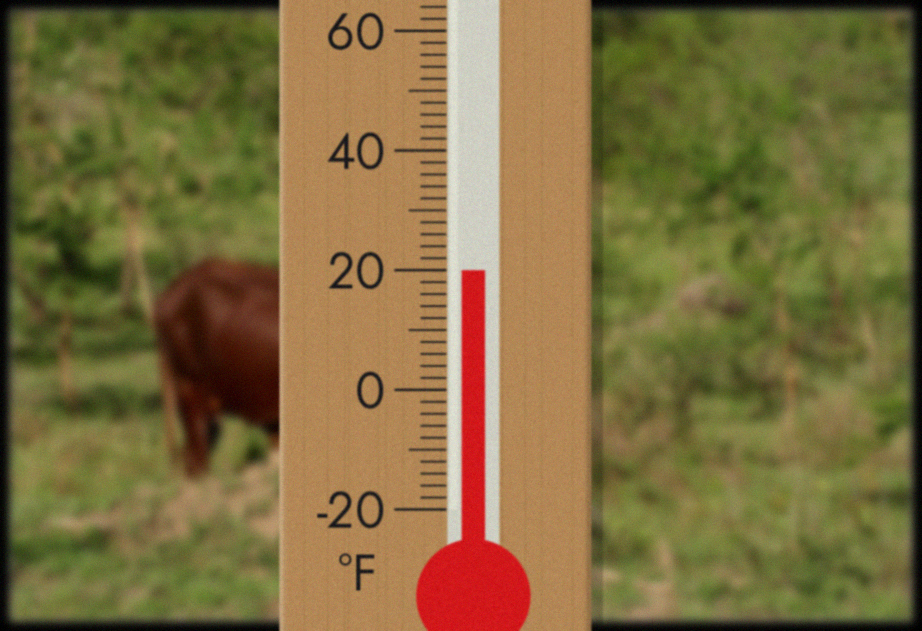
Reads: °F 20
